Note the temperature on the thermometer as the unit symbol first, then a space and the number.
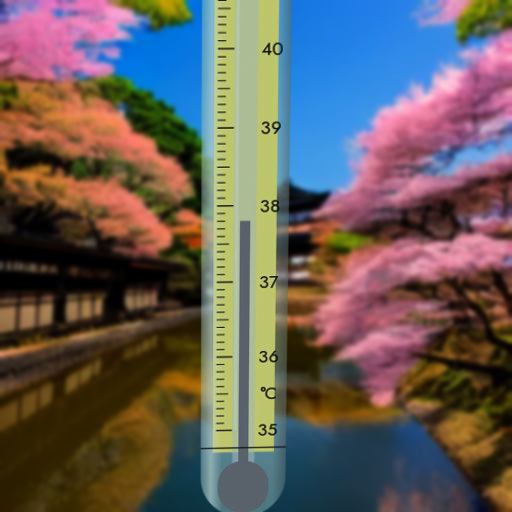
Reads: °C 37.8
